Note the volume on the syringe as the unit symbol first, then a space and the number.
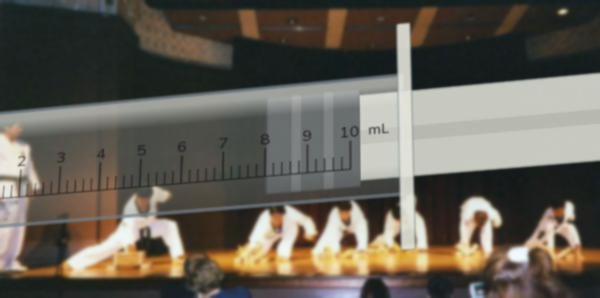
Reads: mL 8
